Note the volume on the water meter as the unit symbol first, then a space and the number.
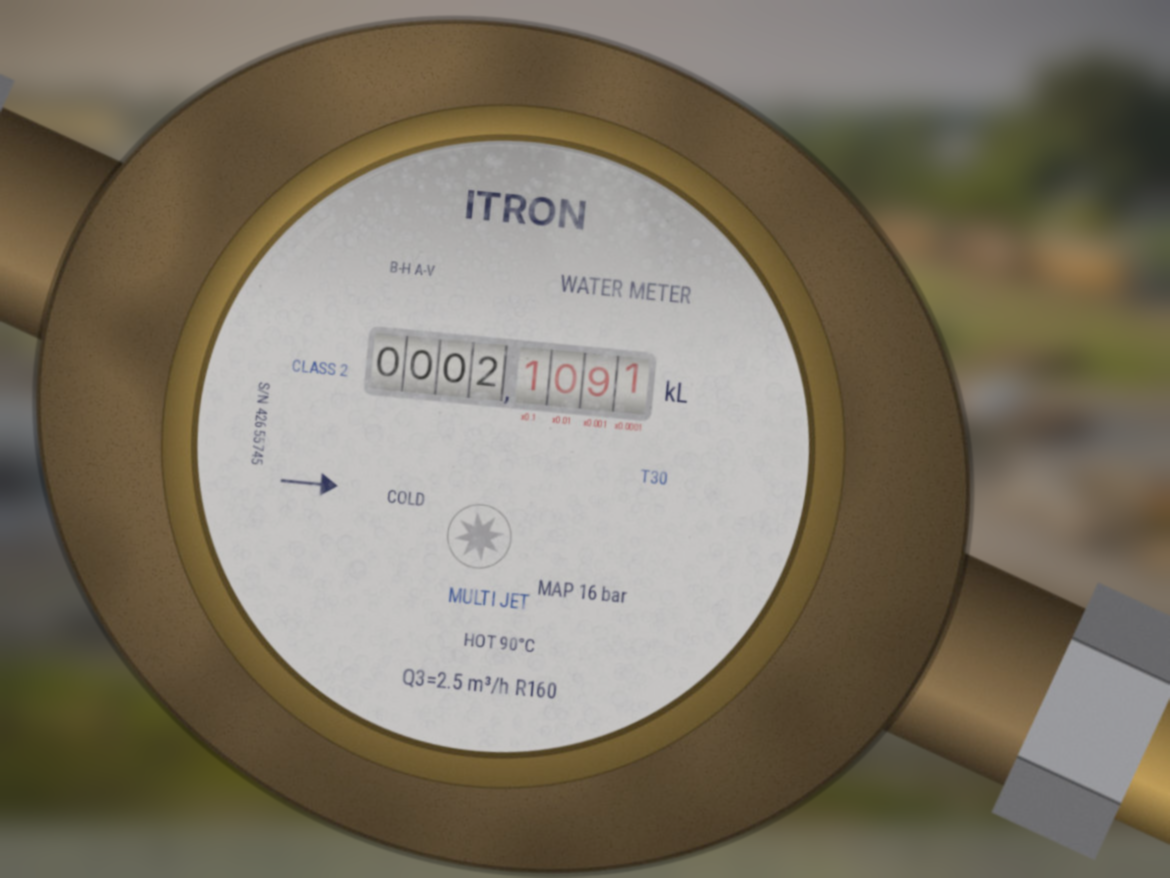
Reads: kL 2.1091
